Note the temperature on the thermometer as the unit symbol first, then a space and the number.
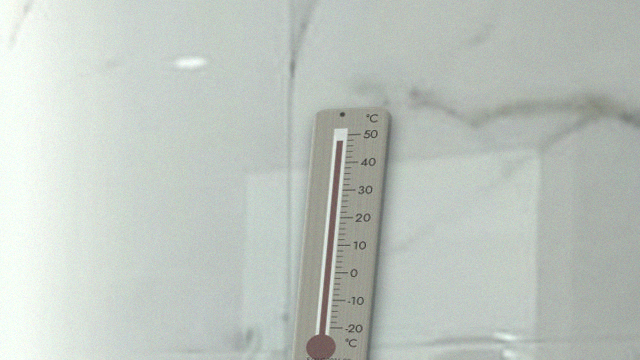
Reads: °C 48
